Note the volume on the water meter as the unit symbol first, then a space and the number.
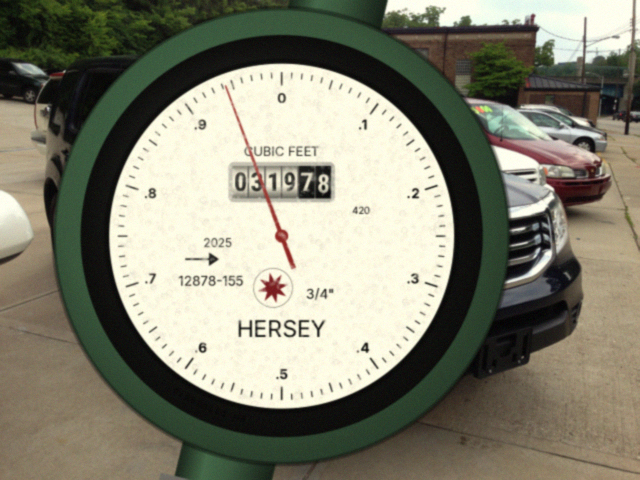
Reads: ft³ 31977.94
